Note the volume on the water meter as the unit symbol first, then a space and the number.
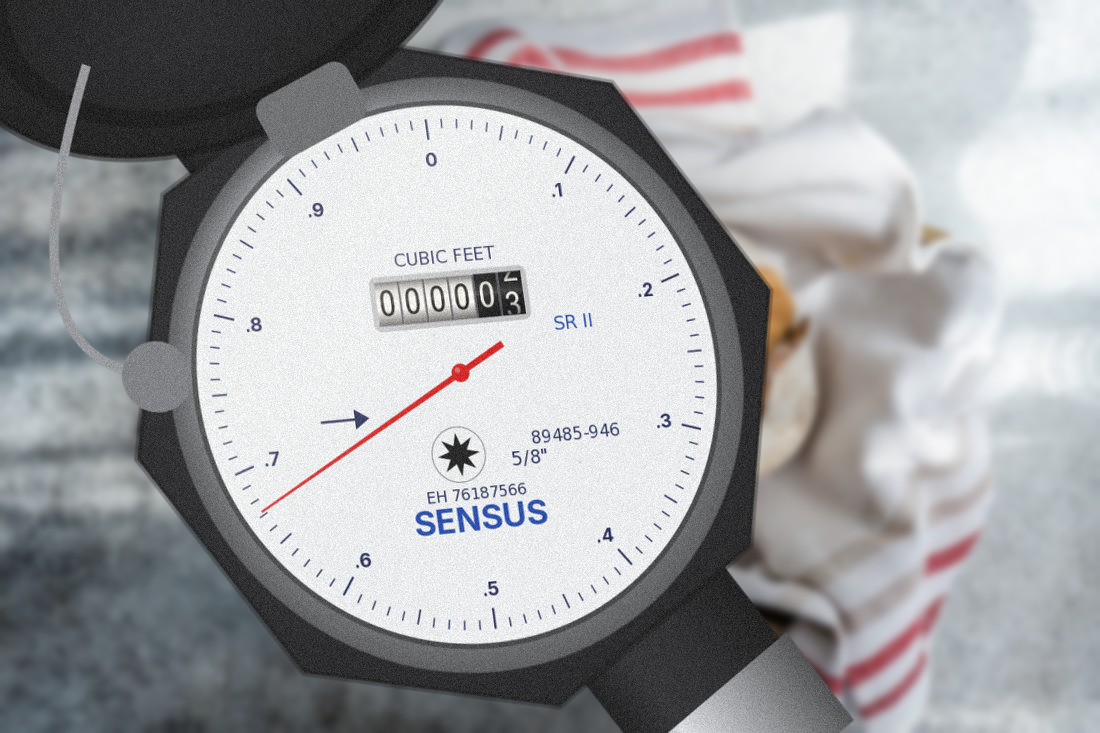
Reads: ft³ 2.67
